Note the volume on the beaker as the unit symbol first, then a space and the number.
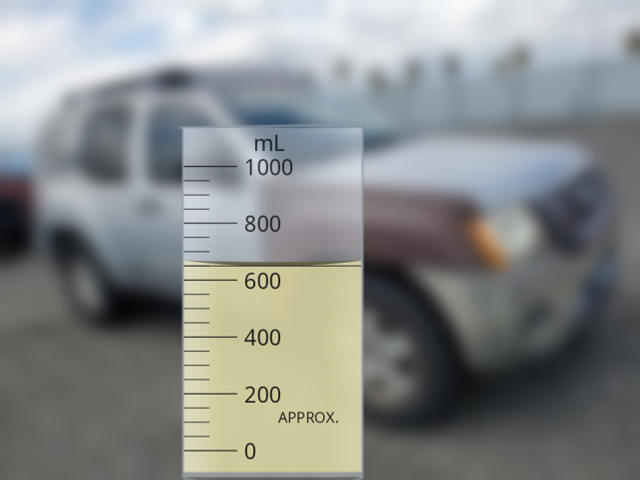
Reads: mL 650
